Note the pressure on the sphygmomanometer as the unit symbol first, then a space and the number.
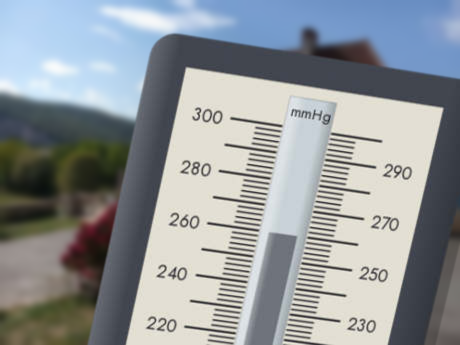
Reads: mmHg 260
